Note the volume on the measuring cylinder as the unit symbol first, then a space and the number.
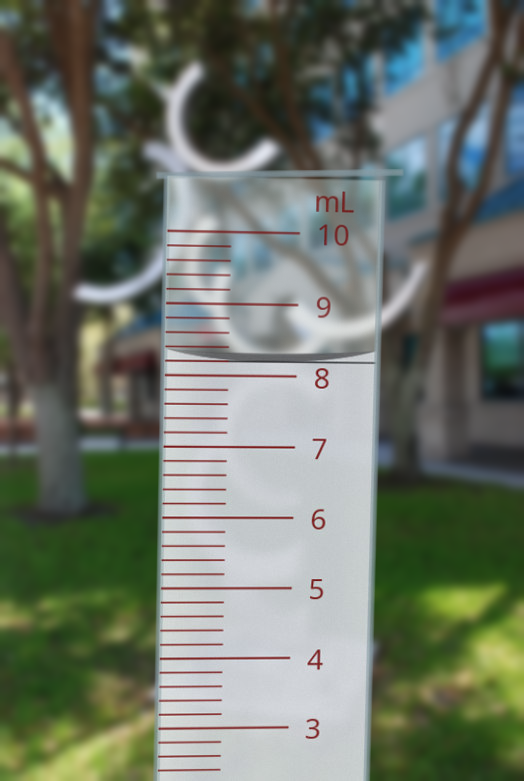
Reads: mL 8.2
